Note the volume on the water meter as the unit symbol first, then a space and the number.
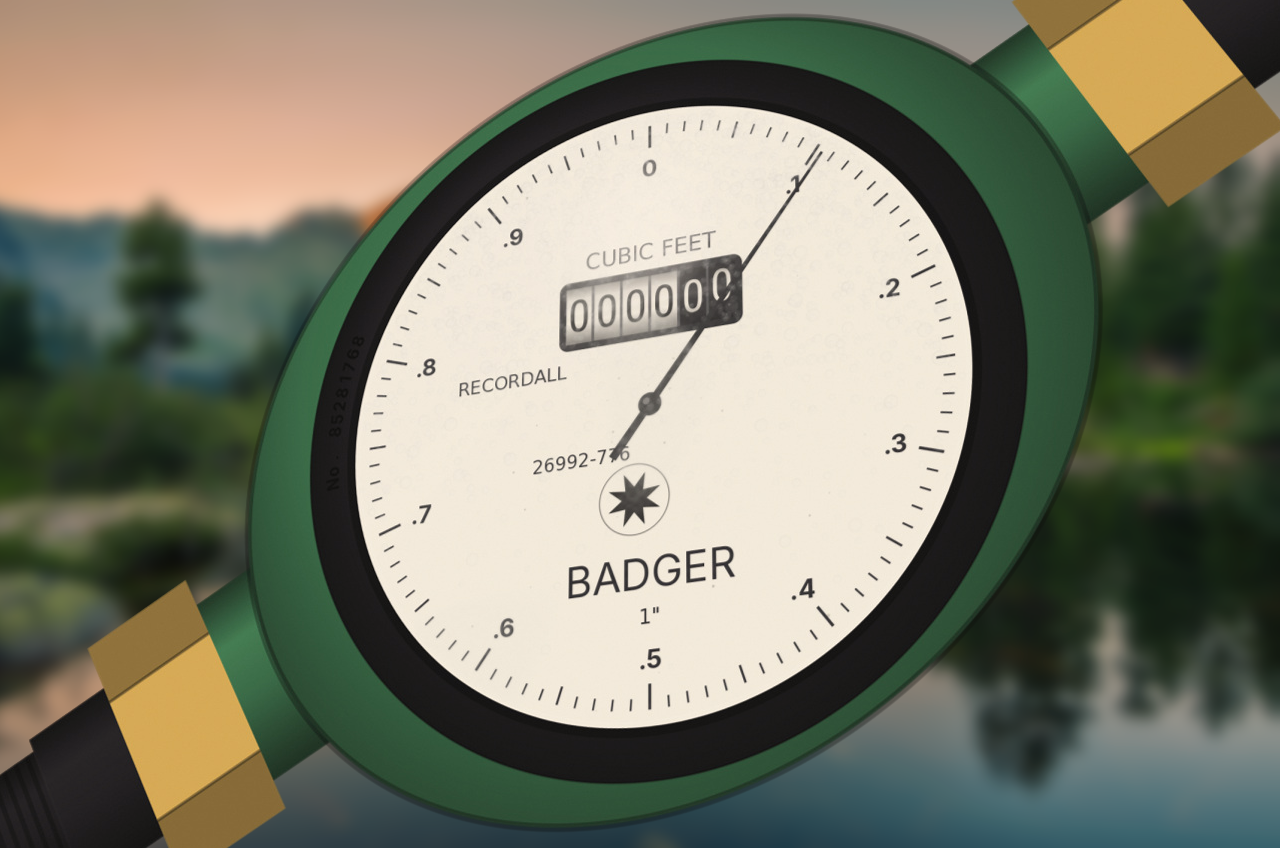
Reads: ft³ 0.10
